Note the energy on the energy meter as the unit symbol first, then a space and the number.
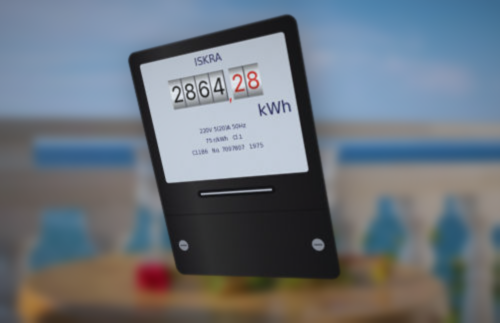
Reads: kWh 2864.28
